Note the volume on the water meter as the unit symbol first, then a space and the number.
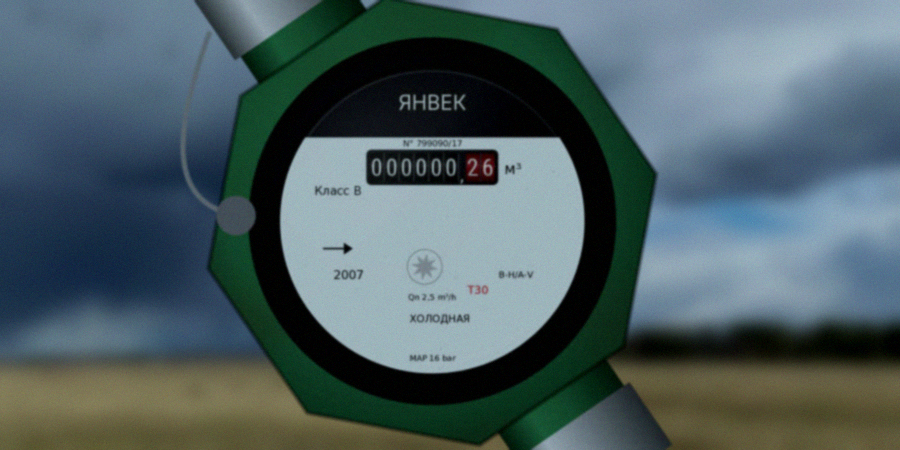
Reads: m³ 0.26
